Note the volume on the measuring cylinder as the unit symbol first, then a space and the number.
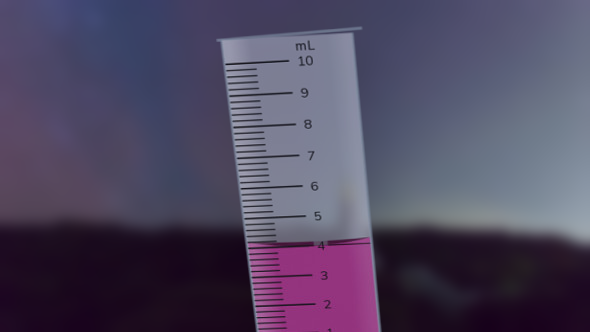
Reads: mL 4
